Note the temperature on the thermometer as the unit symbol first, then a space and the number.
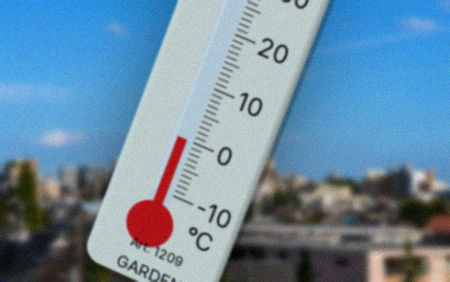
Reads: °C 0
